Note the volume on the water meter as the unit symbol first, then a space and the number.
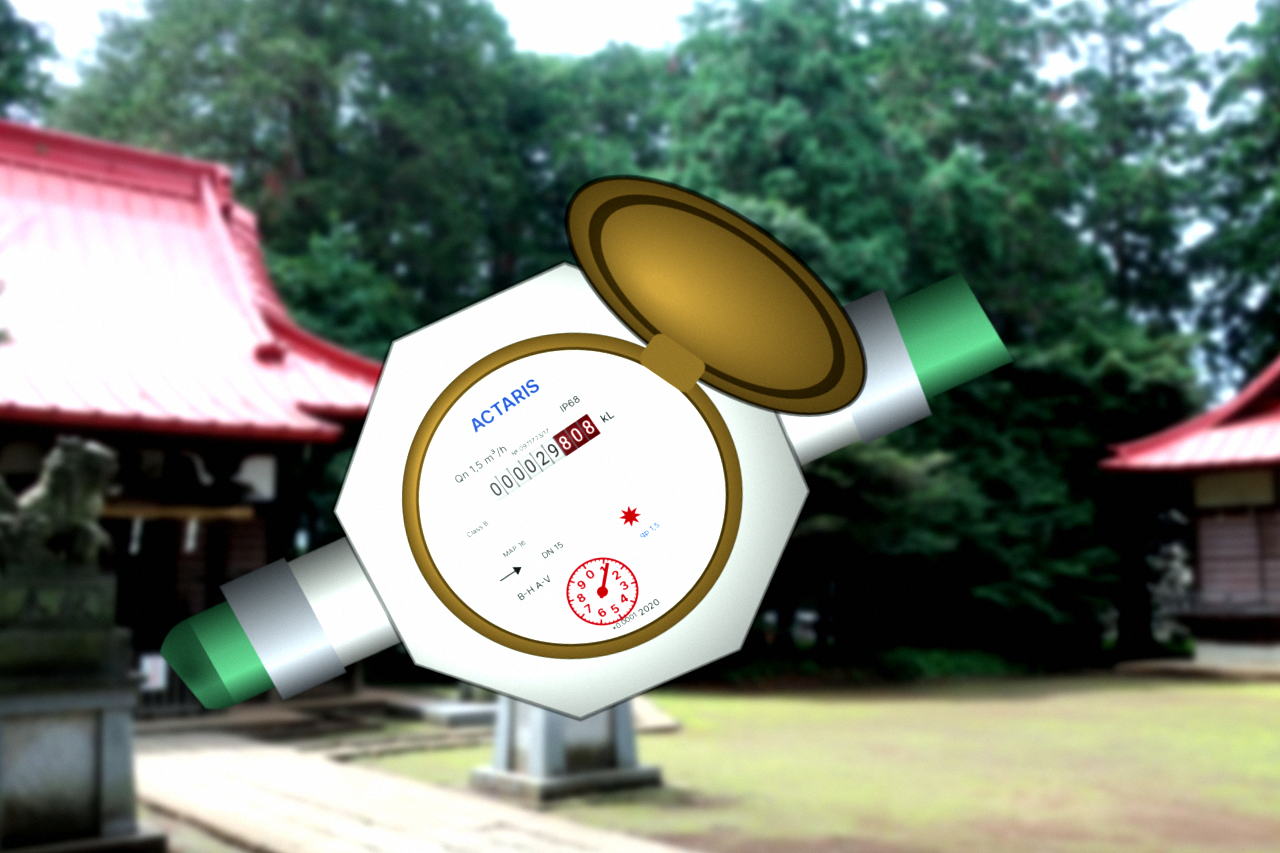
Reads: kL 29.8081
